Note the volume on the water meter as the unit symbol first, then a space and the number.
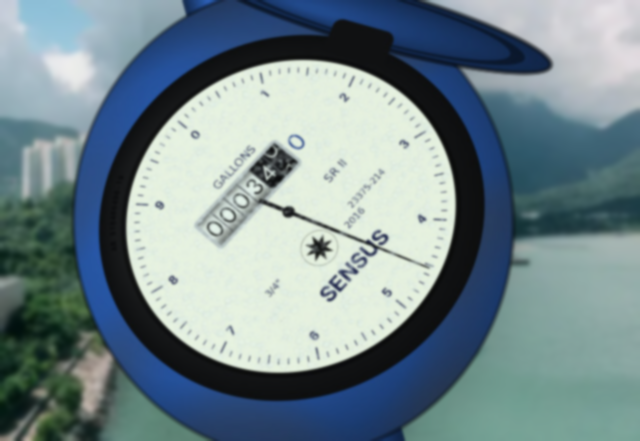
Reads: gal 3404.5
